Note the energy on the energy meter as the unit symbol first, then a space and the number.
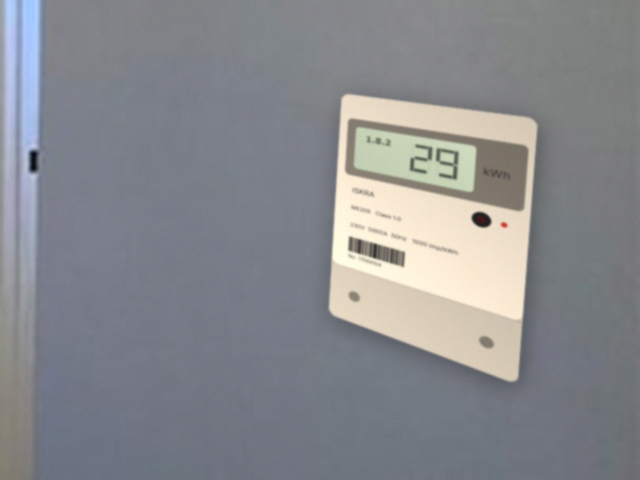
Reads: kWh 29
